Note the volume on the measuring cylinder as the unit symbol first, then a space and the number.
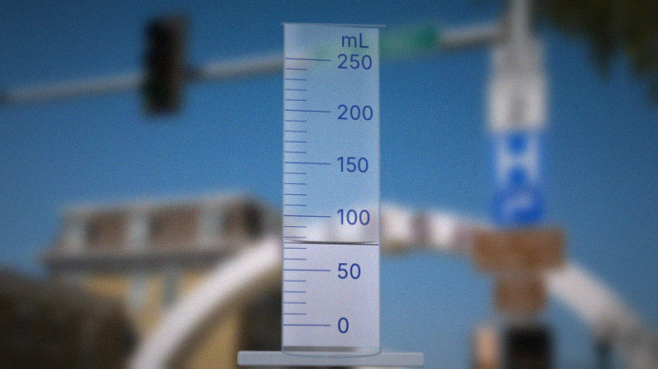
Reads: mL 75
